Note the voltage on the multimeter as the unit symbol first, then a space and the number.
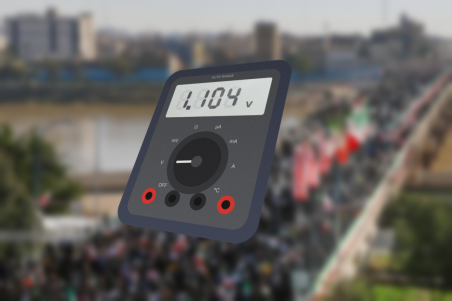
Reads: V 1.104
